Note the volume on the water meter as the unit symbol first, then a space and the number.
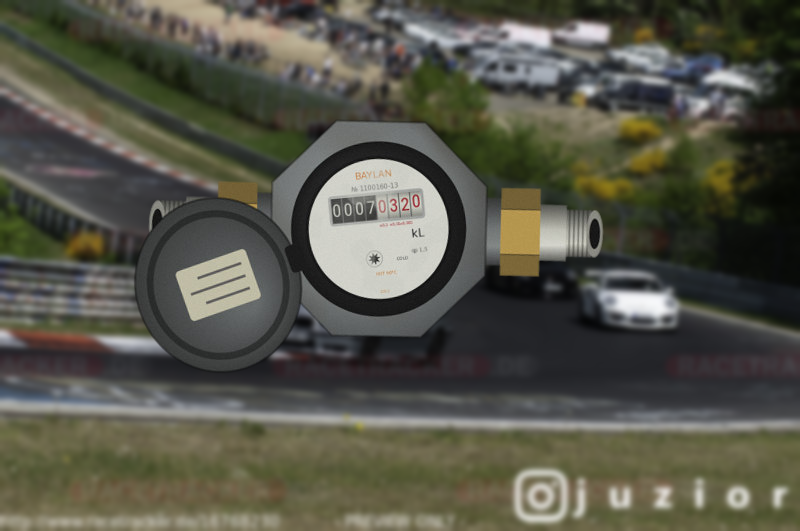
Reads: kL 7.0320
